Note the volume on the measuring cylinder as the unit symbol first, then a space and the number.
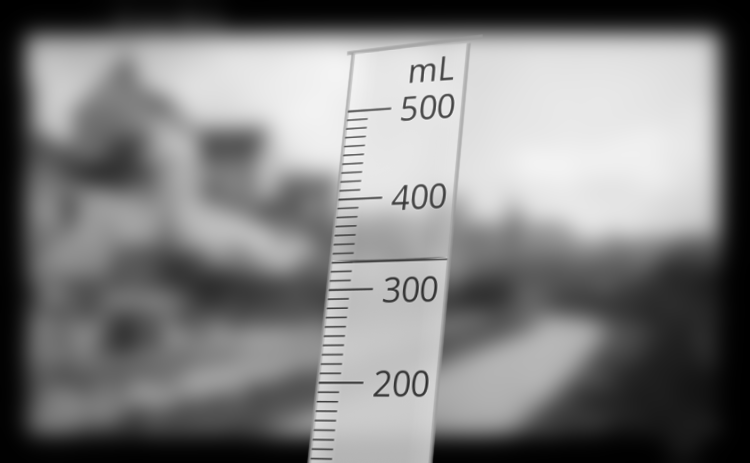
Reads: mL 330
